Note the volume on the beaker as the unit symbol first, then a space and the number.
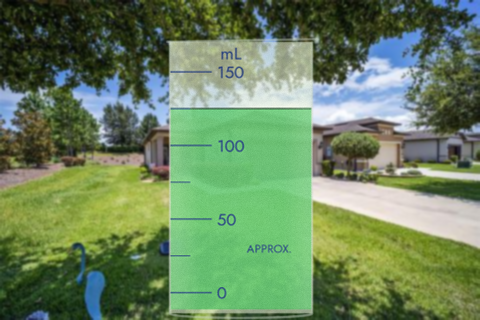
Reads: mL 125
